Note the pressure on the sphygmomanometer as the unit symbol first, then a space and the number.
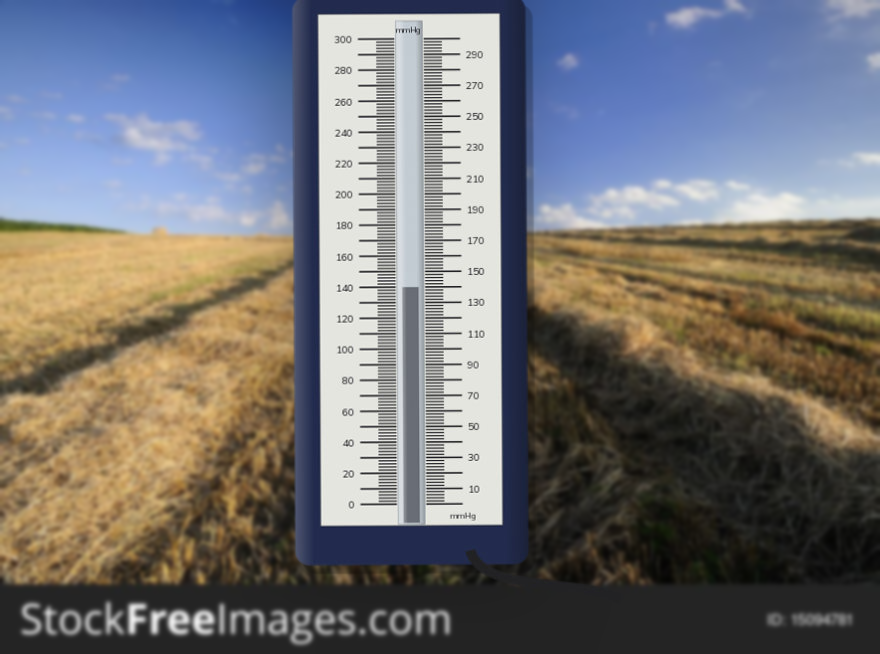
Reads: mmHg 140
